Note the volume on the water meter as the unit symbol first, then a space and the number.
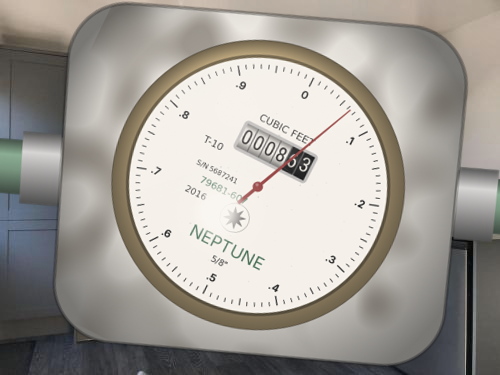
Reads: ft³ 863.06
